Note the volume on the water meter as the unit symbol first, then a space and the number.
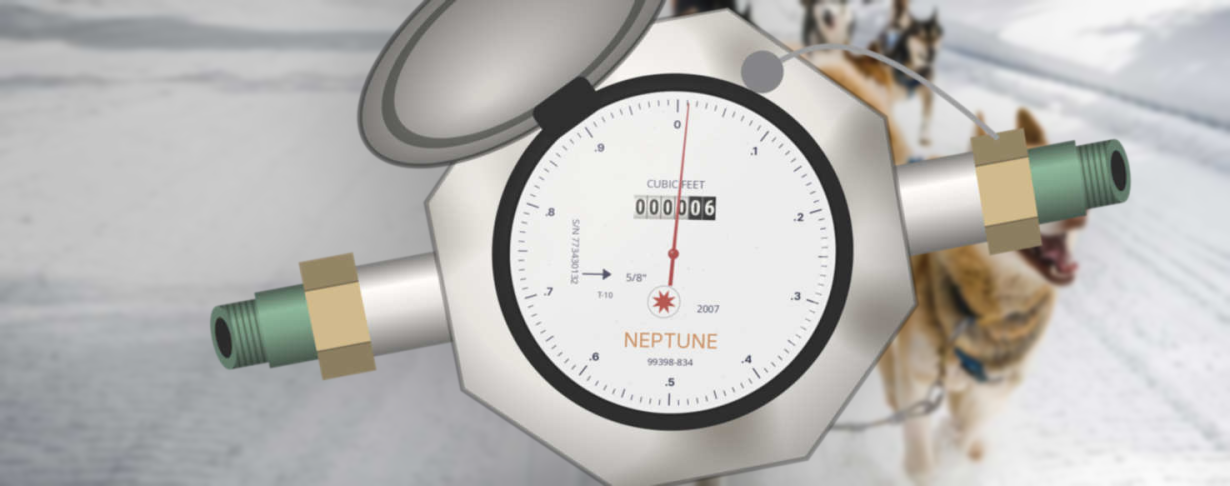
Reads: ft³ 6.01
